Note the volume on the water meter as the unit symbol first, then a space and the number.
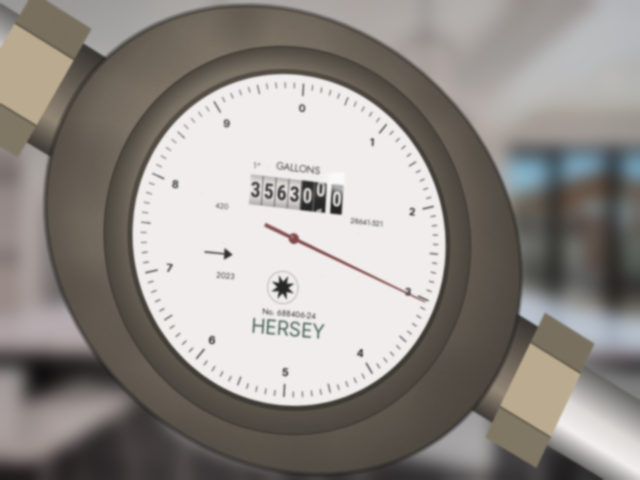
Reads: gal 3563003.0
